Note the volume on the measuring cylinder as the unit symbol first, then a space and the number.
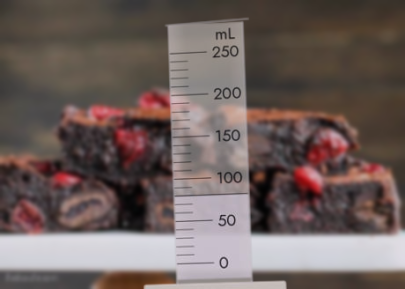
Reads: mL 80
